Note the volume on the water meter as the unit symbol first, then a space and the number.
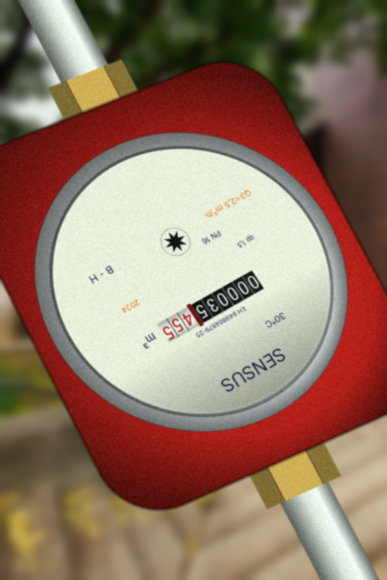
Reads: m³ 35.455
